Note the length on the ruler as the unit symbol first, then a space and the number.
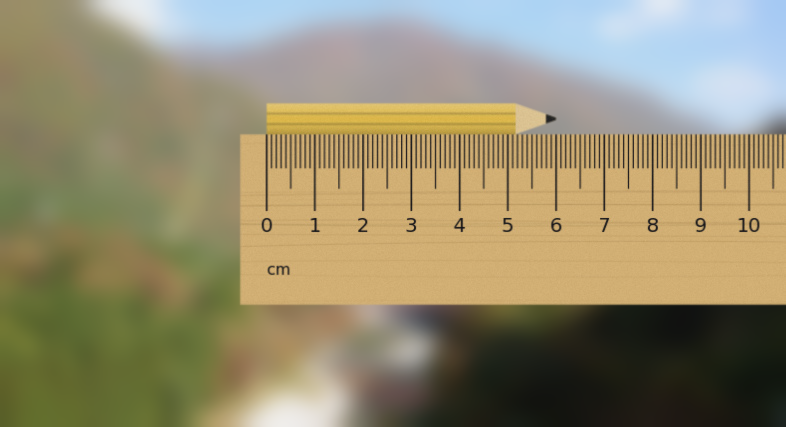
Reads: cm 6
